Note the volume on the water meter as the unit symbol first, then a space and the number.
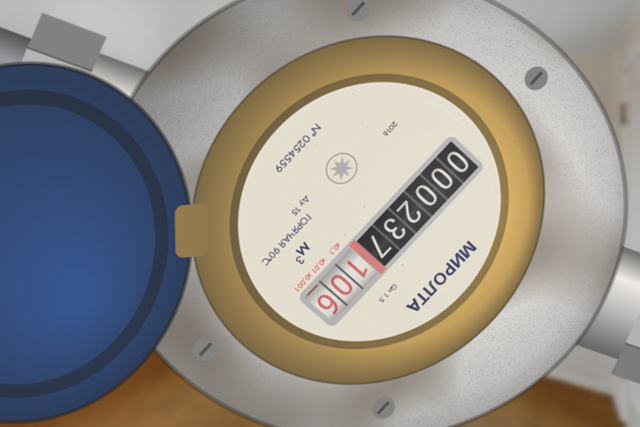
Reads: m³ 237.106
